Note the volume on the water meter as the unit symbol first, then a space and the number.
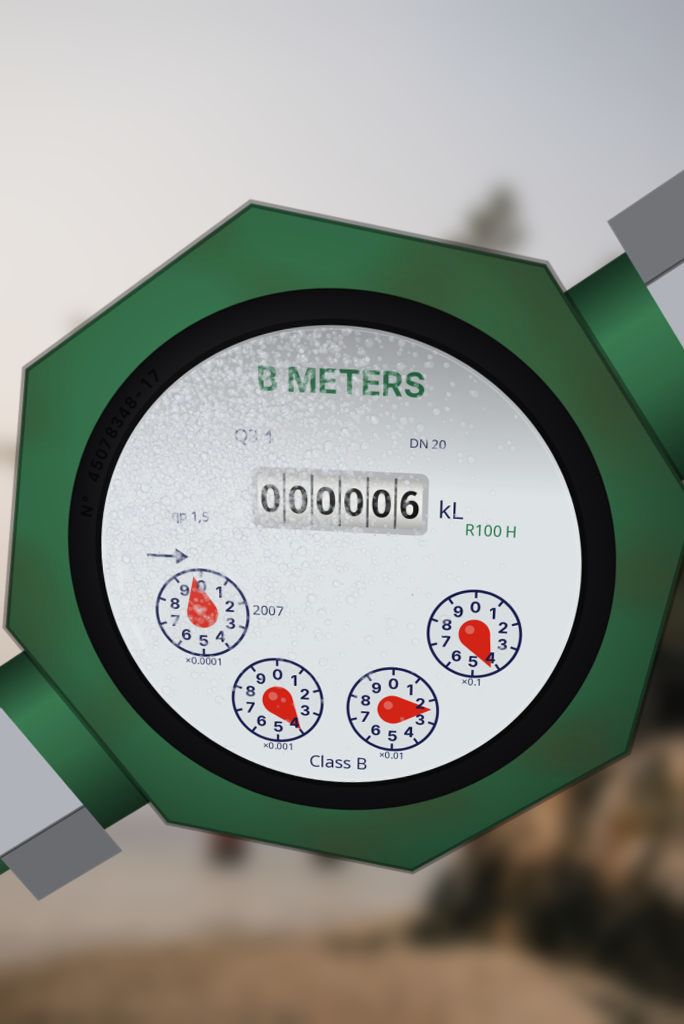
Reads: kL 6.4239
